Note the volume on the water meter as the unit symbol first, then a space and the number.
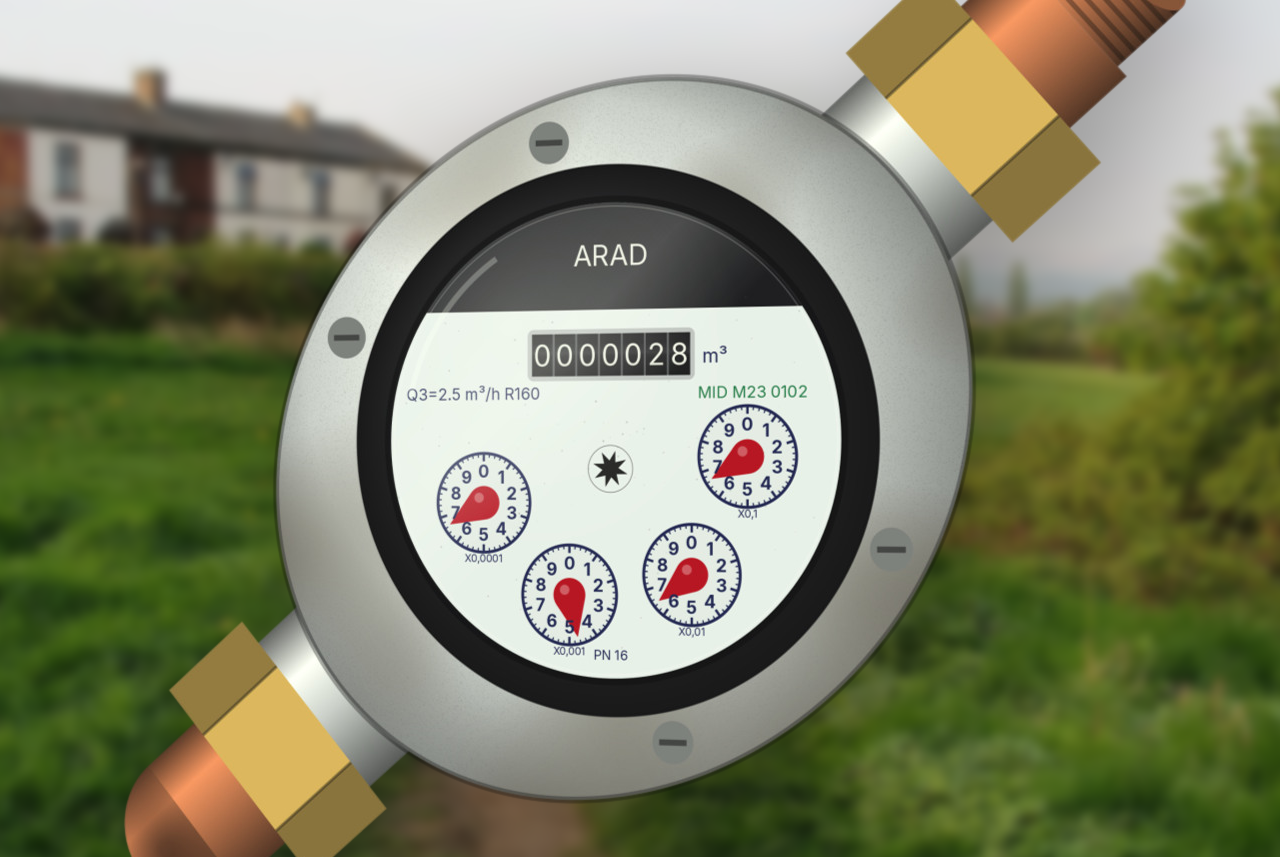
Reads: m³ 28.6646
